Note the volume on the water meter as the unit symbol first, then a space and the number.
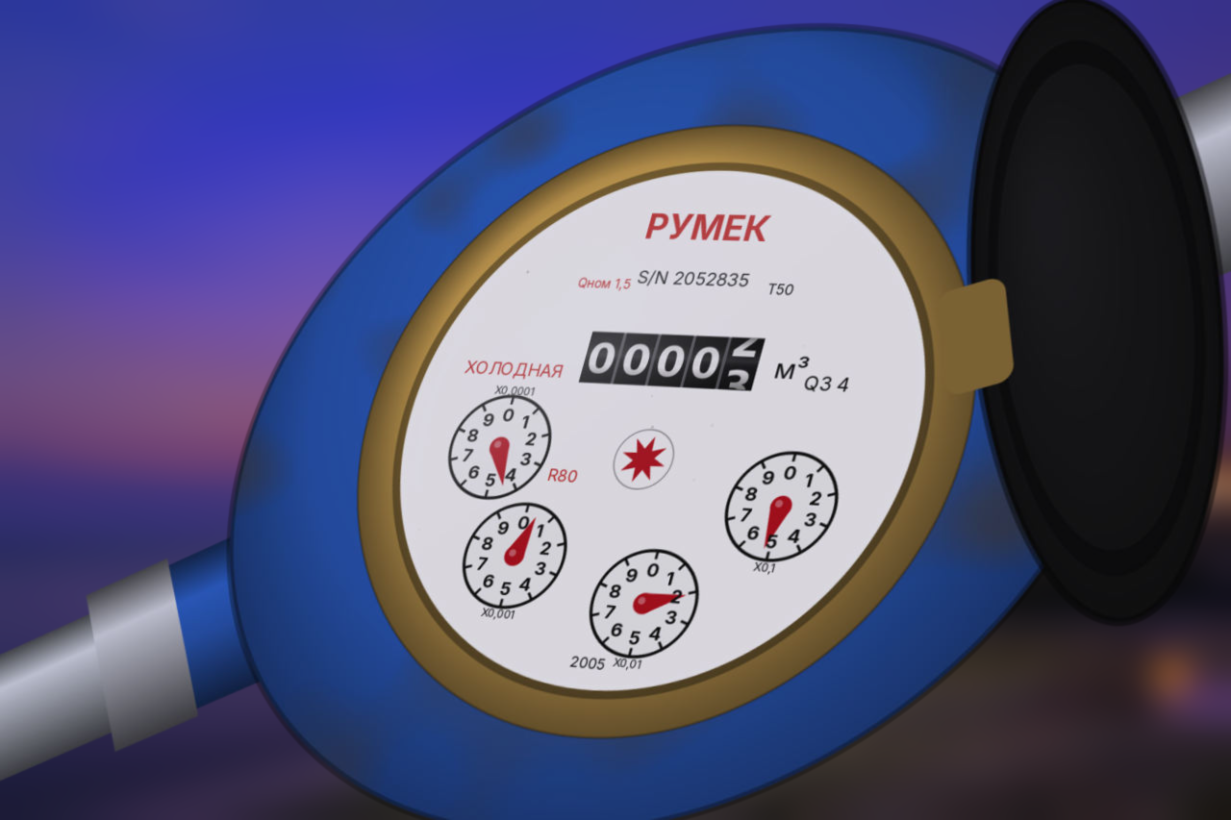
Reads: m³ 2.5204
